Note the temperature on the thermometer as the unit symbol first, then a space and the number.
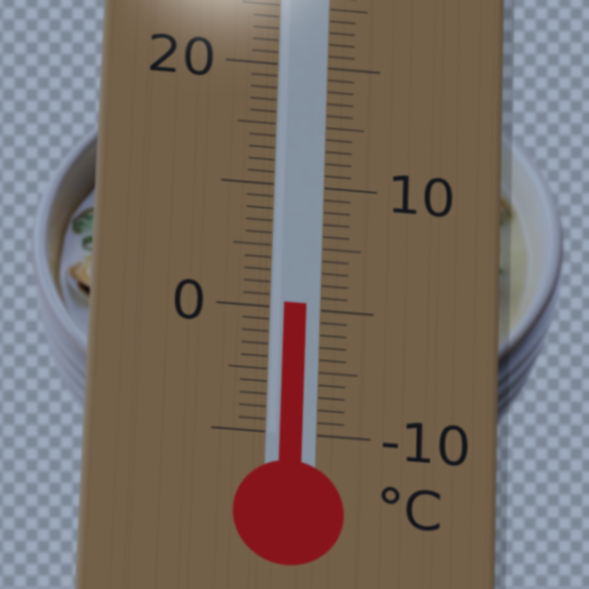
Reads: °C 0.5
